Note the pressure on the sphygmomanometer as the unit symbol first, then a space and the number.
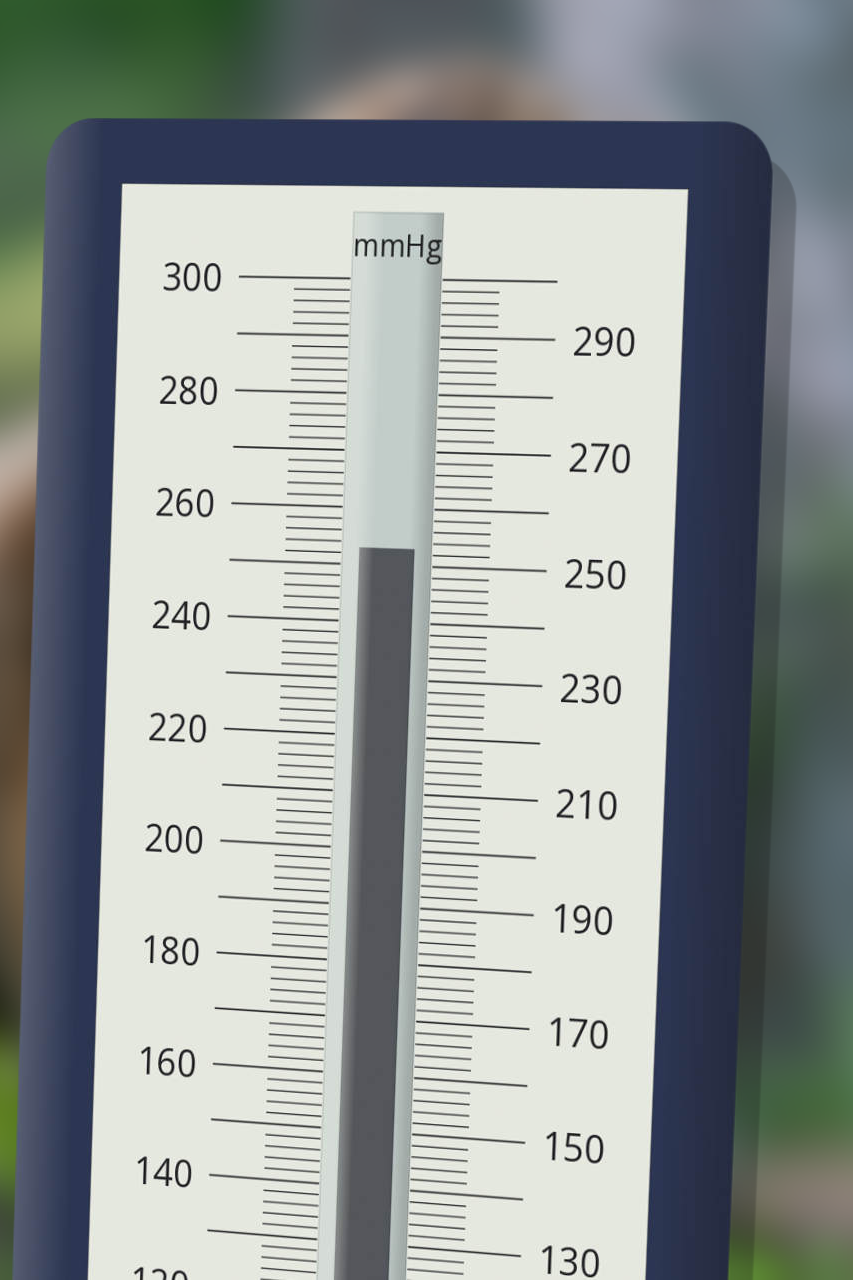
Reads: mmHg 253
